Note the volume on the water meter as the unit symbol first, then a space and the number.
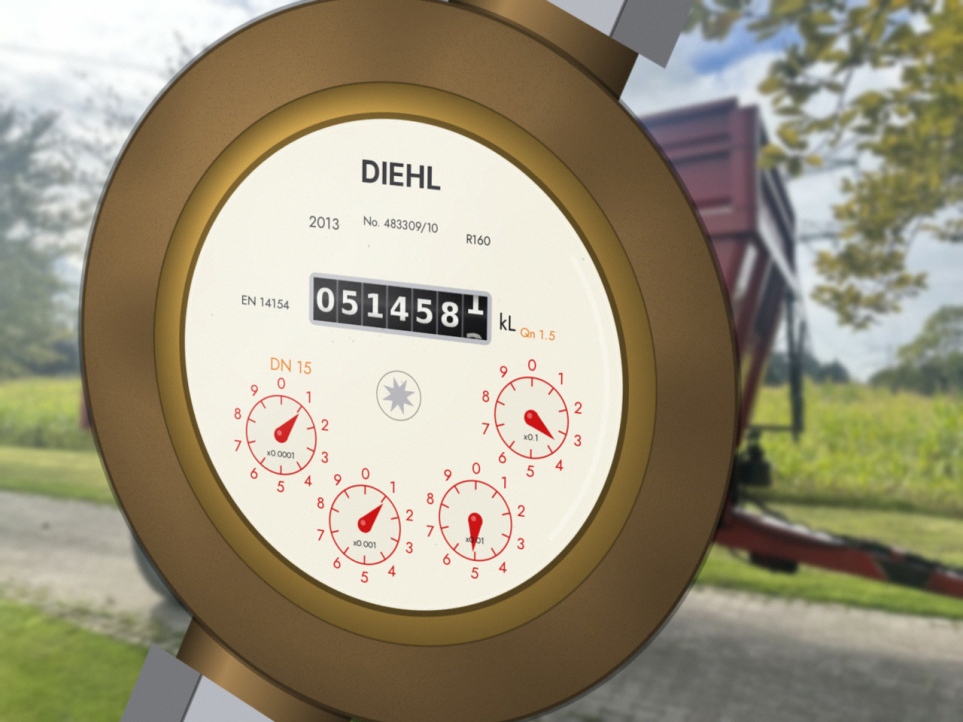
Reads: kL 514581.3511
